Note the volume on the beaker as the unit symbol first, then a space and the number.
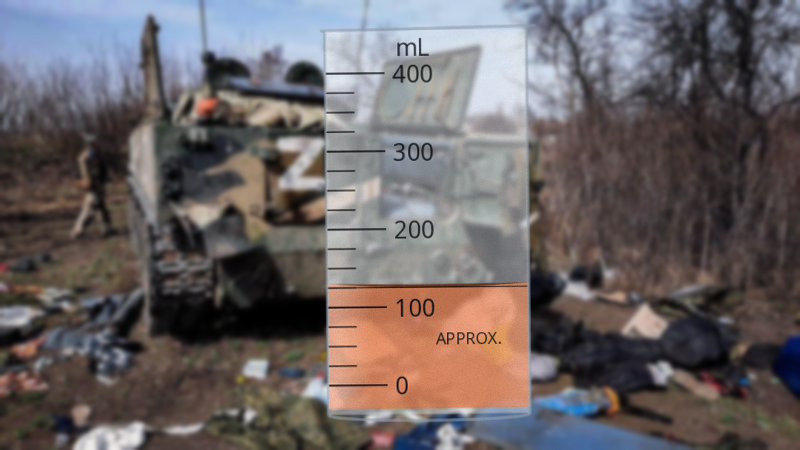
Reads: mL 125
